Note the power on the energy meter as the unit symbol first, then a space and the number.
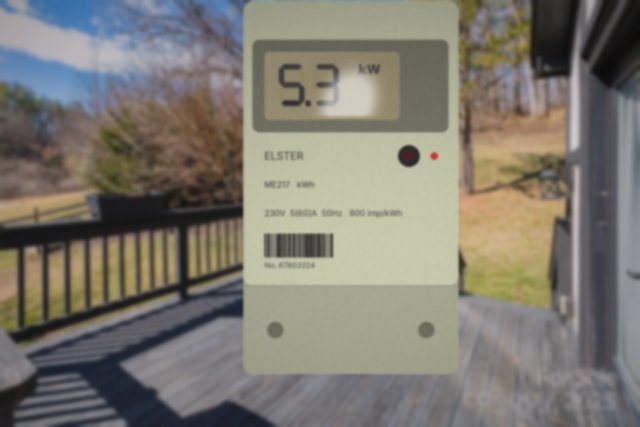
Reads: kW 5.3
